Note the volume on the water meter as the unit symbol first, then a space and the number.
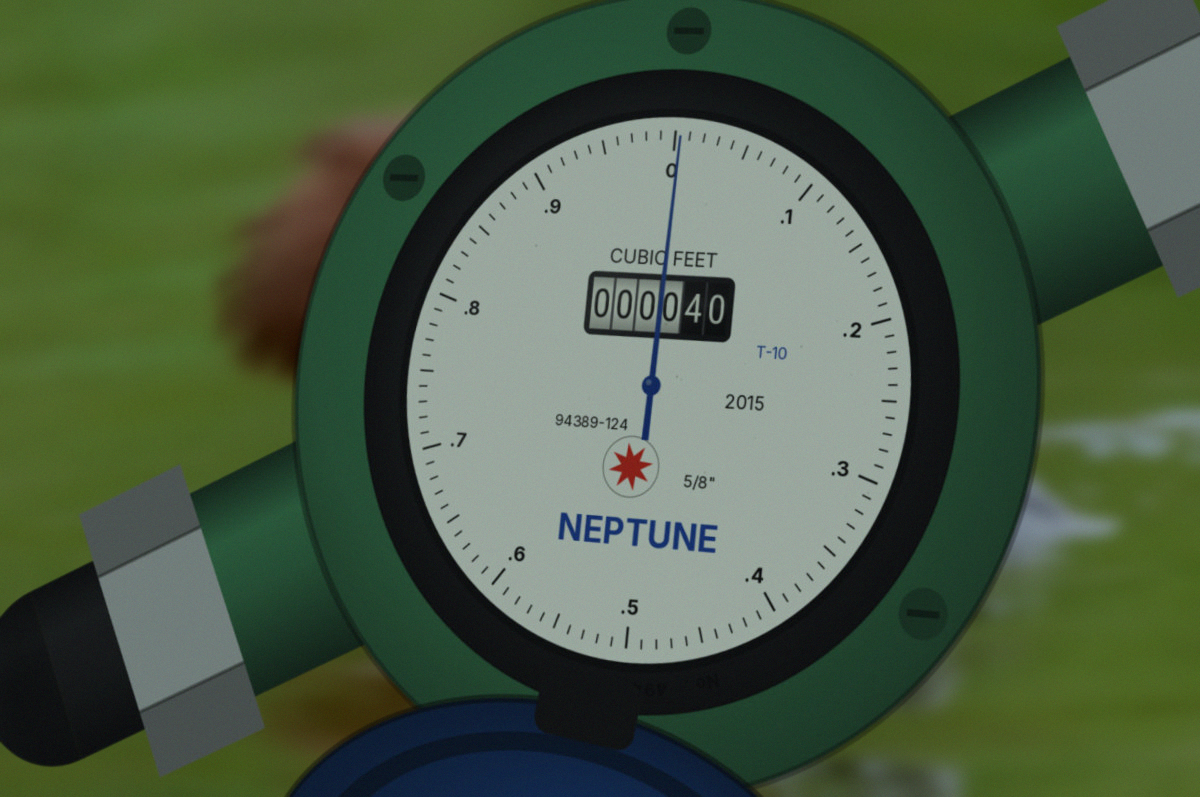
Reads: ft³ 40.00
